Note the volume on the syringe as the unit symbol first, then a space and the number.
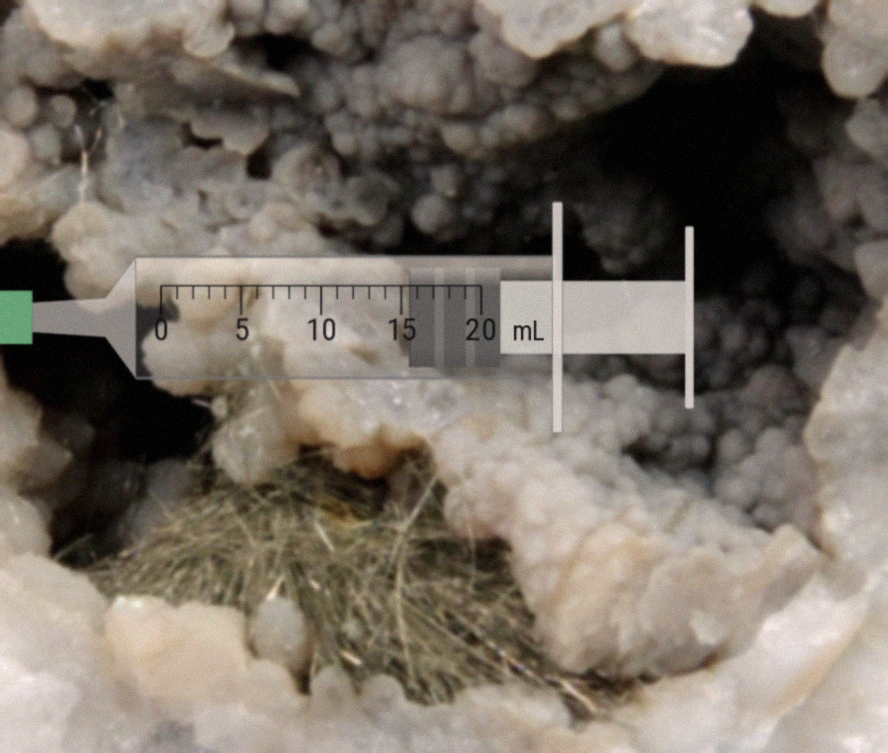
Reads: mL 15.5
